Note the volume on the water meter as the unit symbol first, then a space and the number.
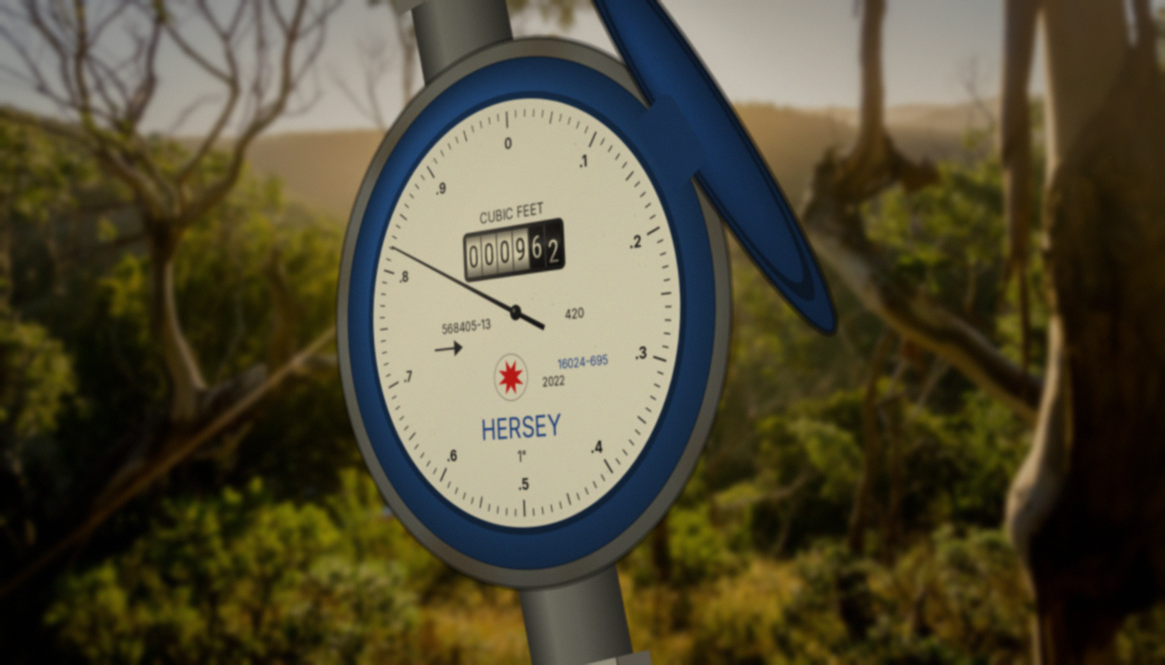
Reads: ft³ 961.82
